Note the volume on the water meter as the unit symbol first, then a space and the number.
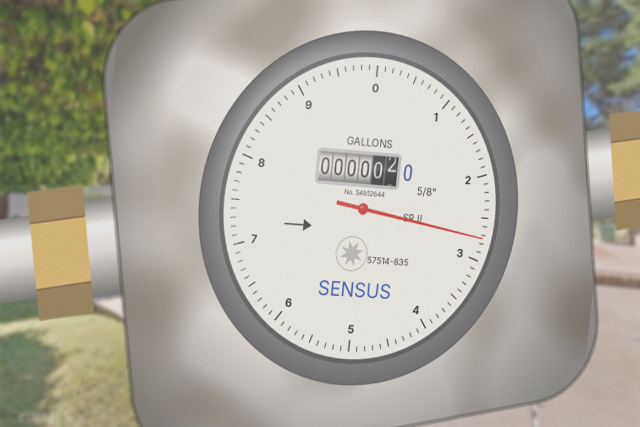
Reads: gal 22.7
